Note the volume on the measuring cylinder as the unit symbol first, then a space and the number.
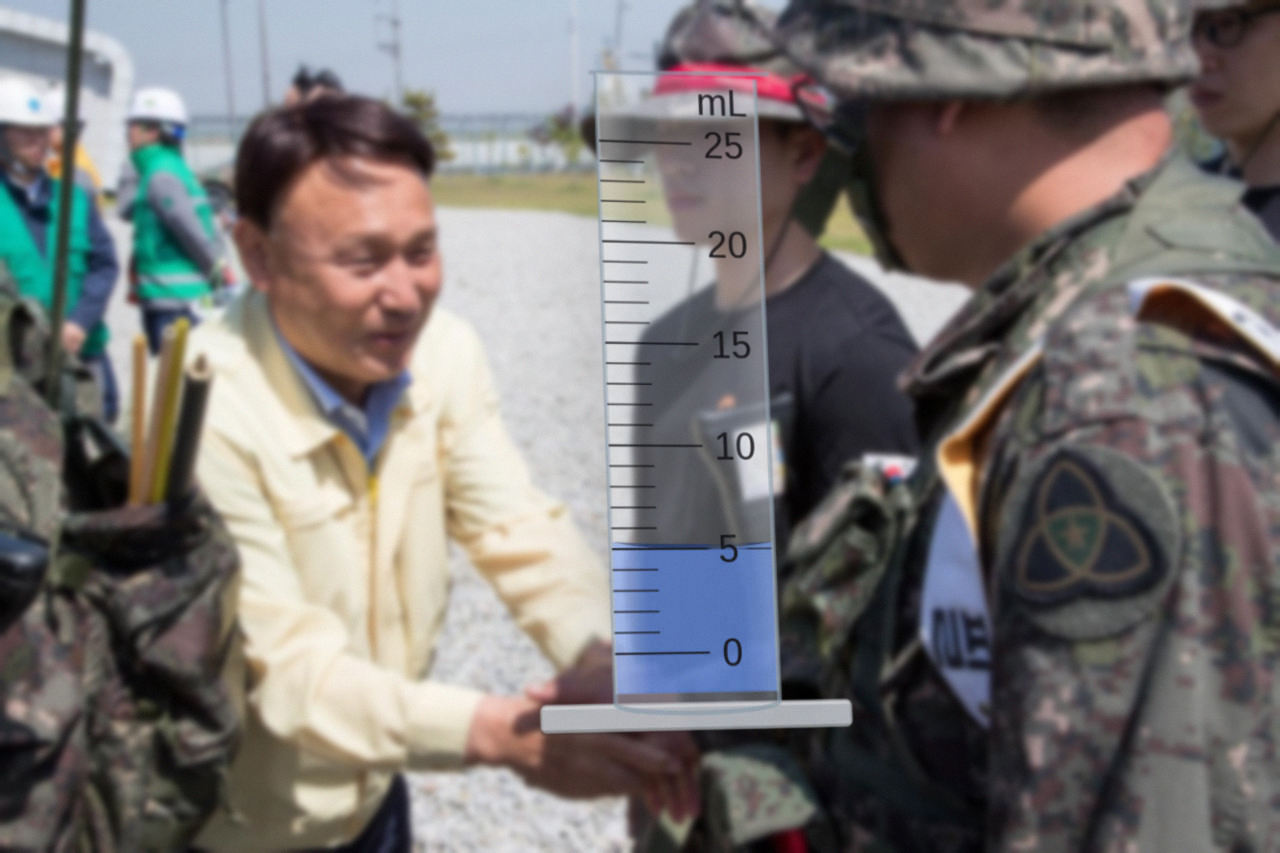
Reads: mL 5
